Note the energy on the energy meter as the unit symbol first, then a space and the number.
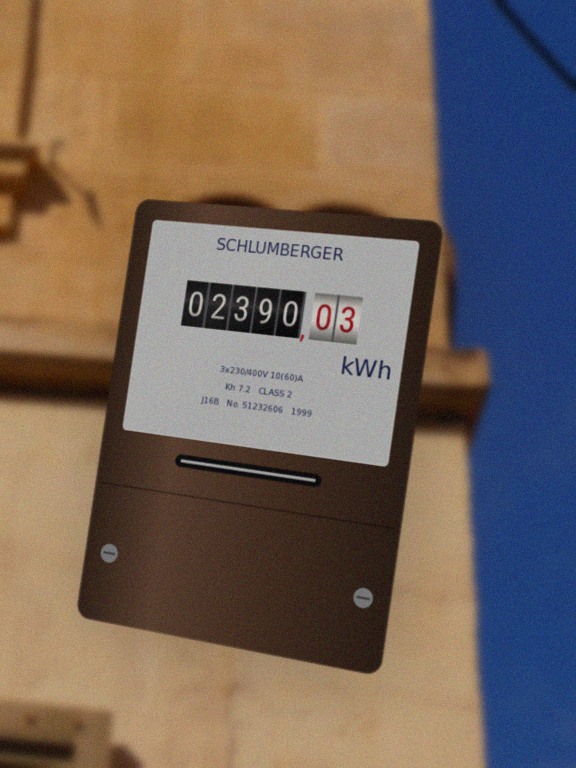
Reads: kWh 2390.03
